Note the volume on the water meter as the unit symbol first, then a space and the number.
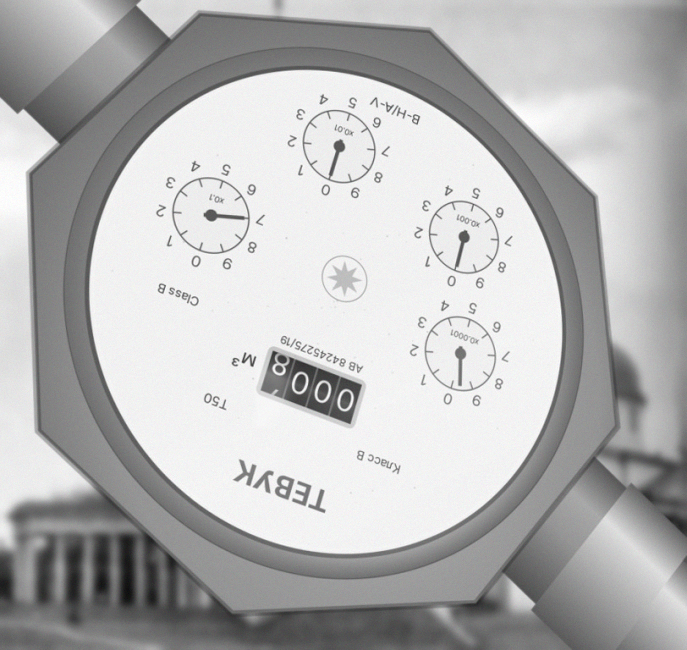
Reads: m³ 7.6999
